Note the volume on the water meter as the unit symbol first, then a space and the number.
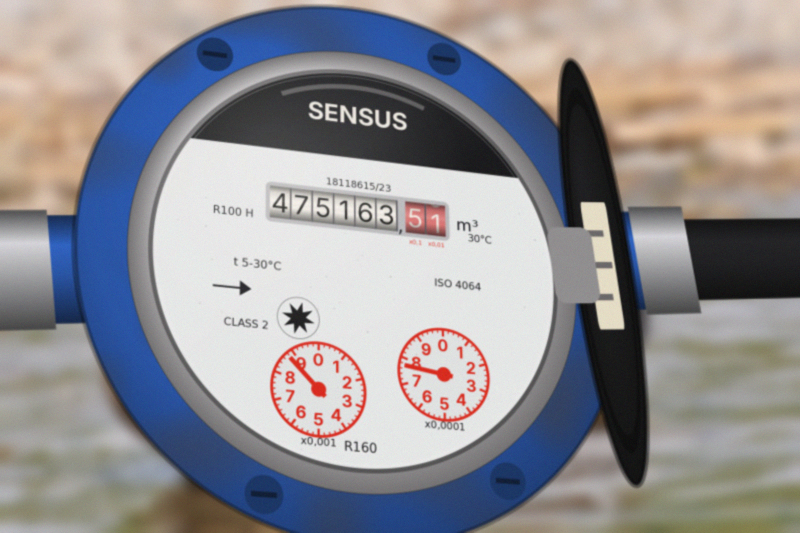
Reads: m³ 475163.5087
